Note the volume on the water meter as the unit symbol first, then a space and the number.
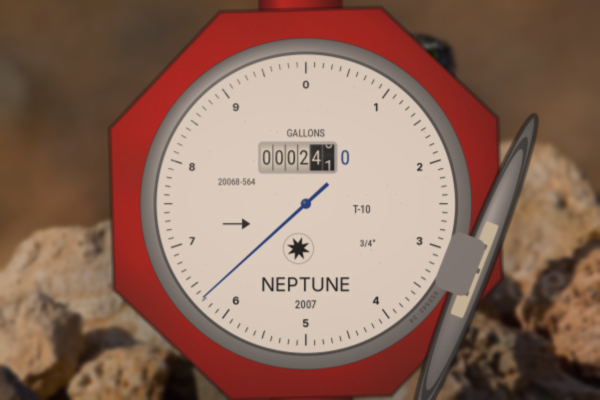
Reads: gal 2406.3
